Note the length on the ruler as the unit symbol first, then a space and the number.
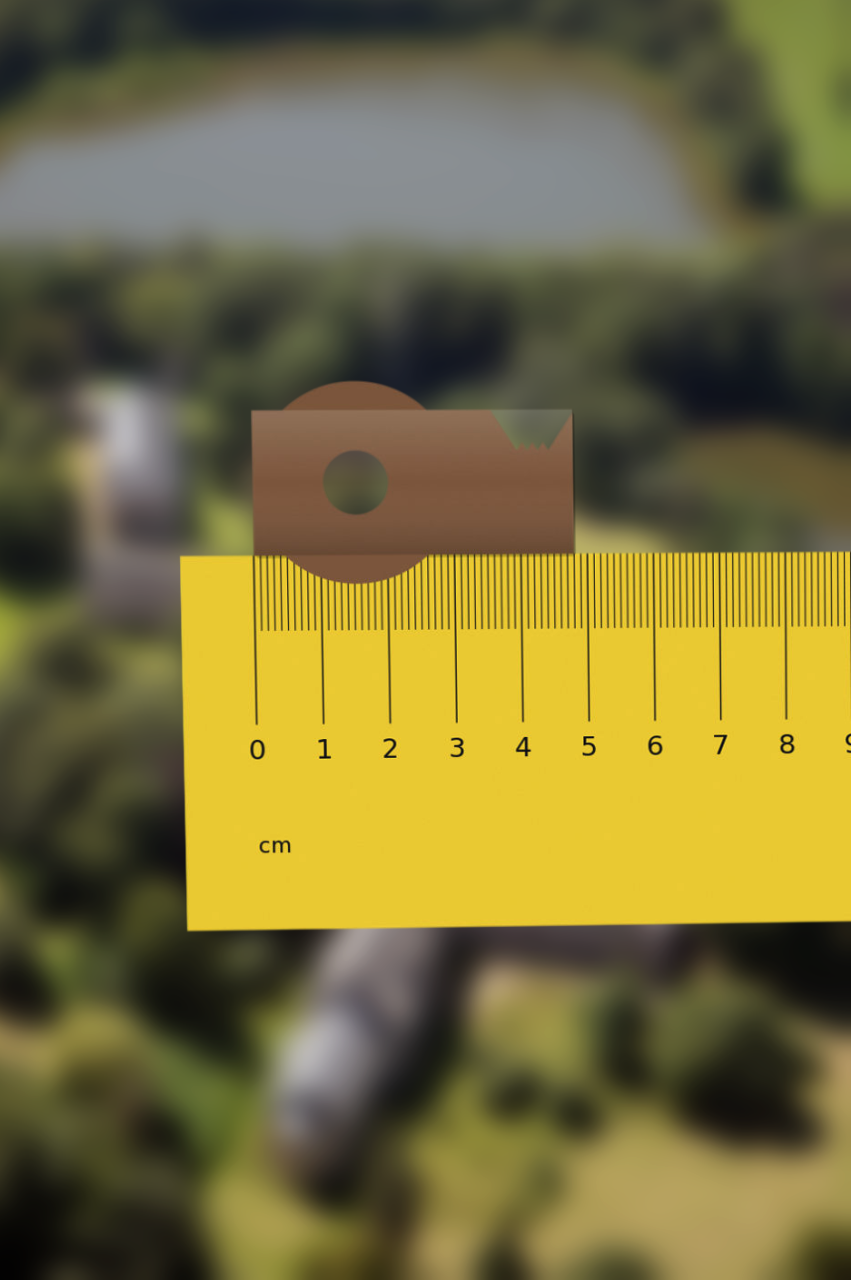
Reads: cm 4.8
